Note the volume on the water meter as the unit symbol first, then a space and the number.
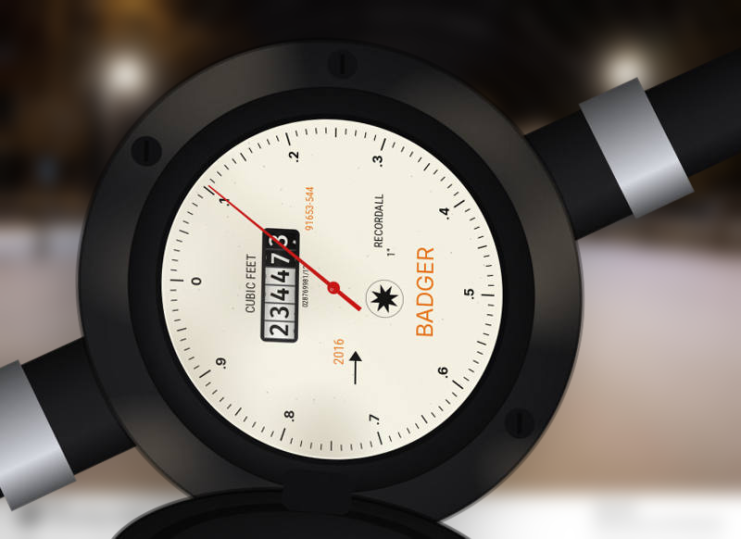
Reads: ft³ 234473.10
